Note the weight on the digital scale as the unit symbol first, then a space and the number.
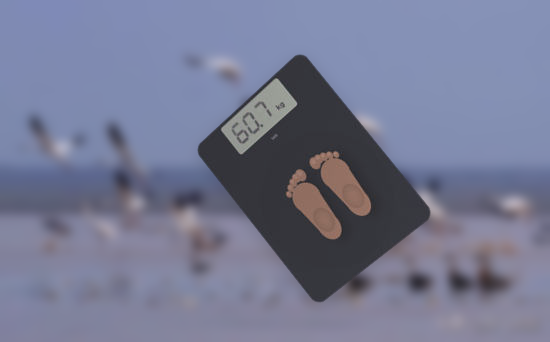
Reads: kg 60.7
